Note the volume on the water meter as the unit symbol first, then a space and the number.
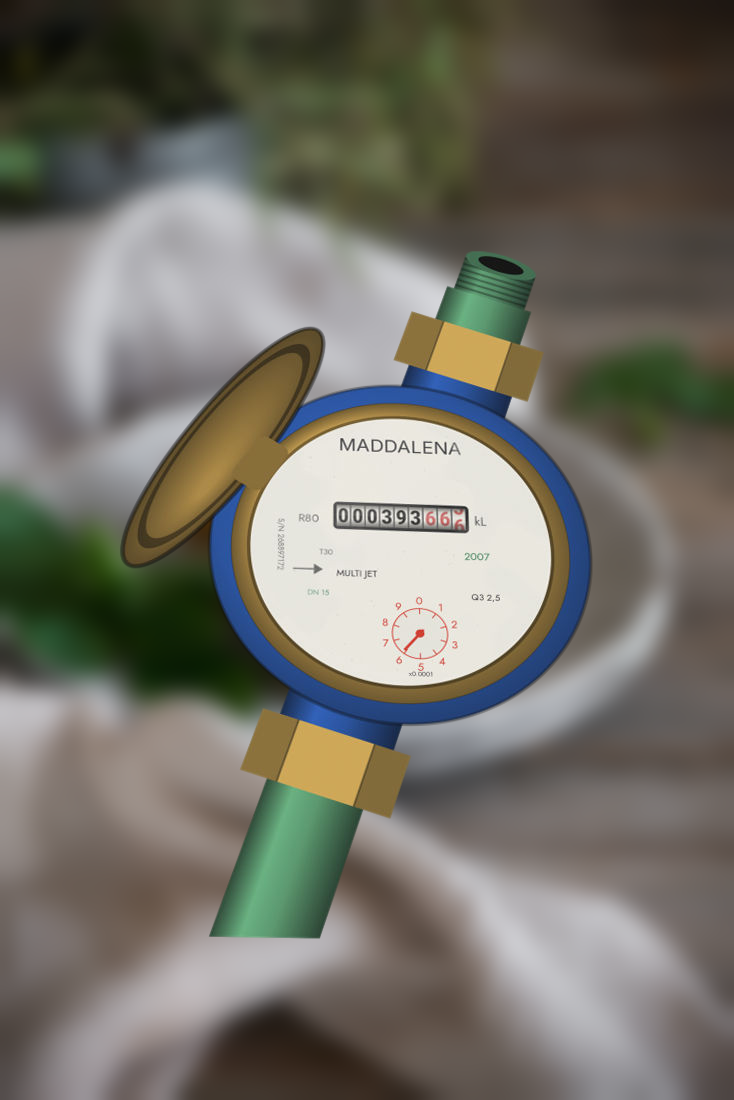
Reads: kL 393.6656
